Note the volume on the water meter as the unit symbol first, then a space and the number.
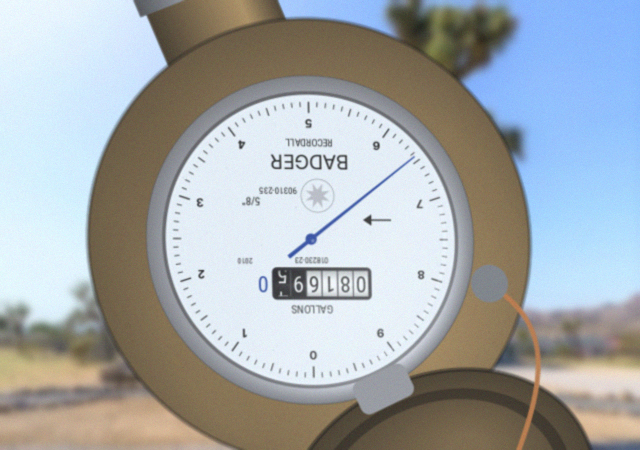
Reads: gal 816946.4
